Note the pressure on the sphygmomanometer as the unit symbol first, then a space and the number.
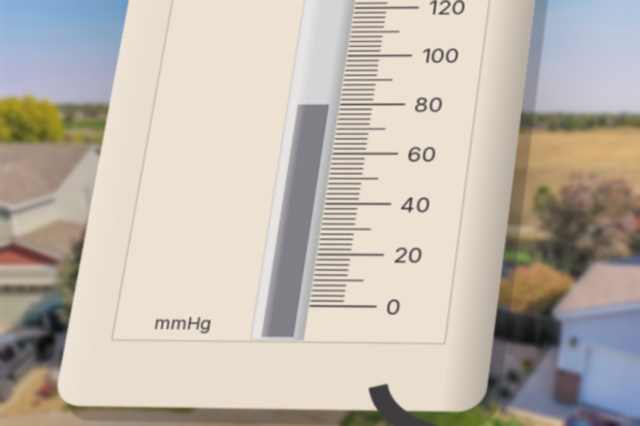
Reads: mmHg 80
